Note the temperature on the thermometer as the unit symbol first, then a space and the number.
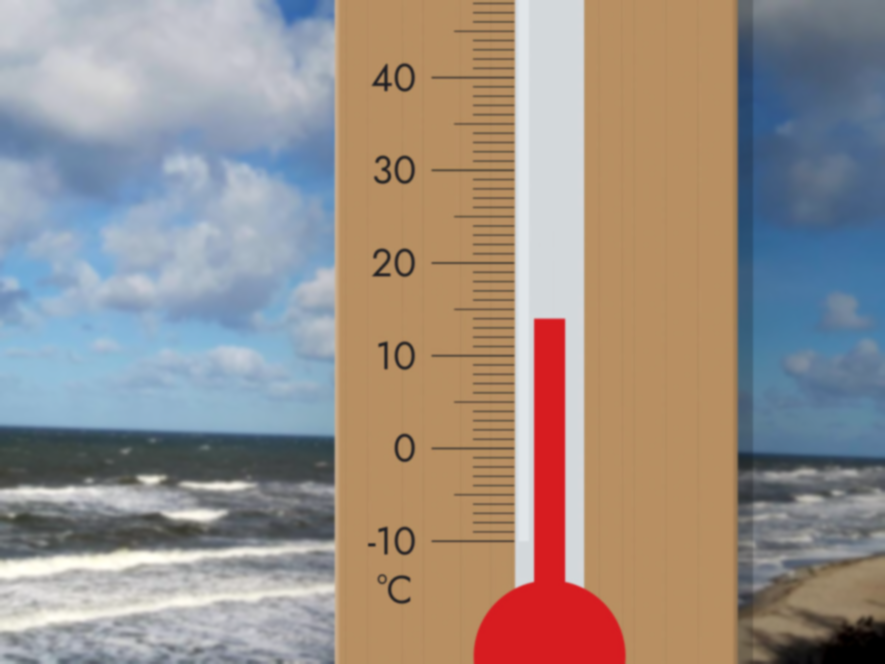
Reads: °C 14
